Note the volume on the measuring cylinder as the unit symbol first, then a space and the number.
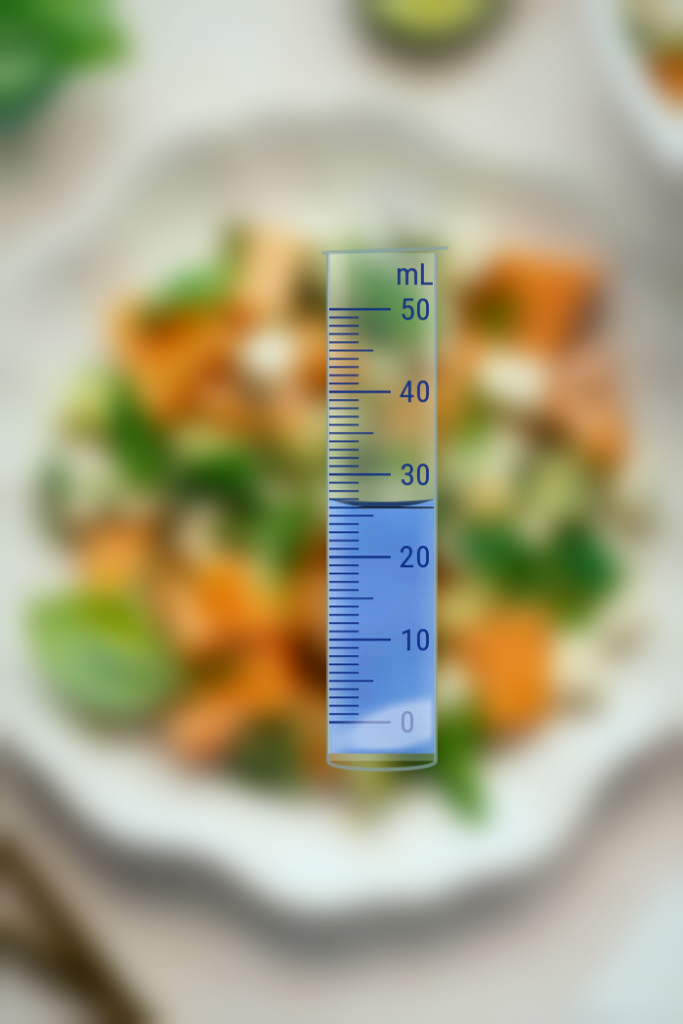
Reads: mL 26
